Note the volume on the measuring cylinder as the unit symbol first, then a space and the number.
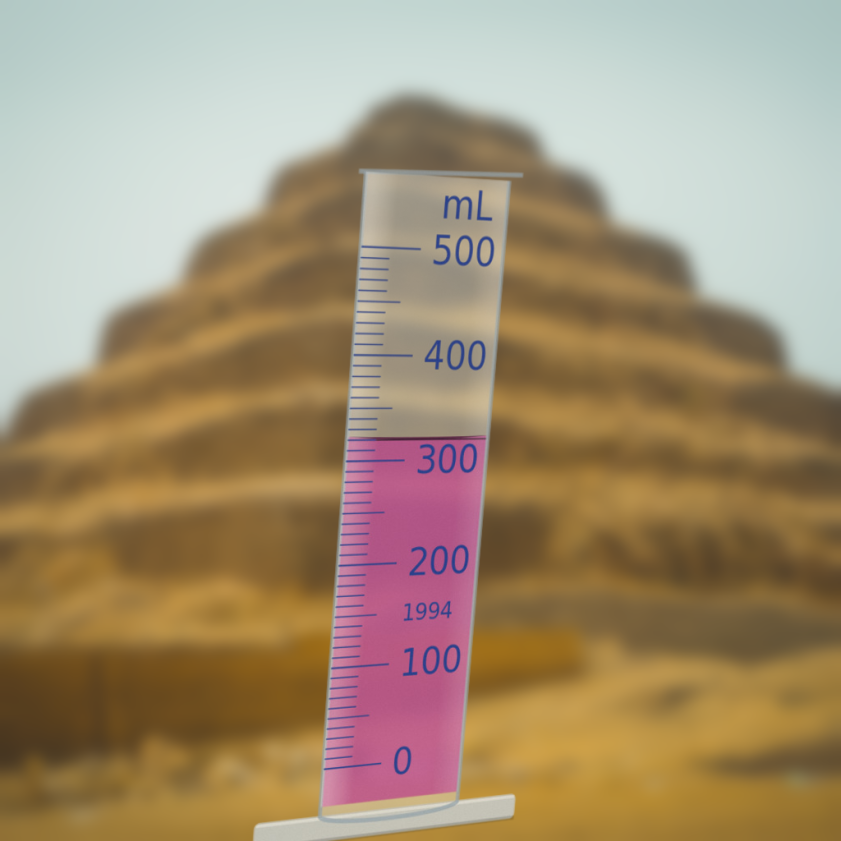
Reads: mL 320
